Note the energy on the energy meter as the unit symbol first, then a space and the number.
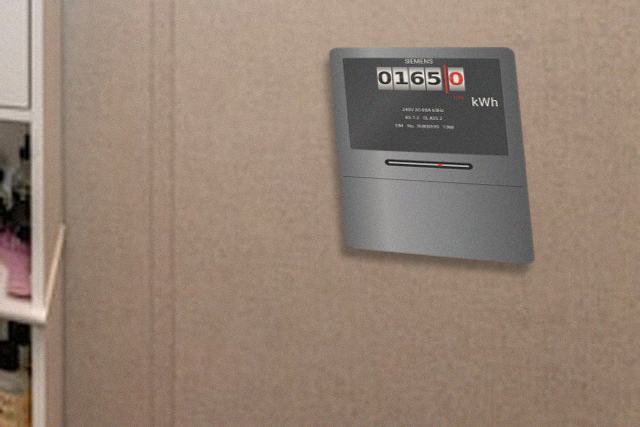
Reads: kWh 165.0
